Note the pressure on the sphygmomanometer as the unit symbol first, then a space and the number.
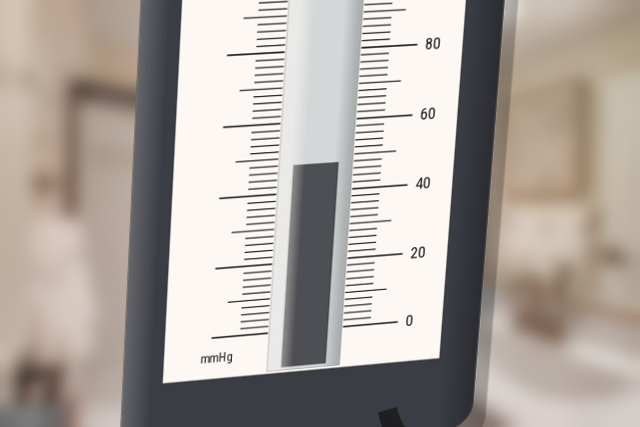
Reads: mmHg 48
